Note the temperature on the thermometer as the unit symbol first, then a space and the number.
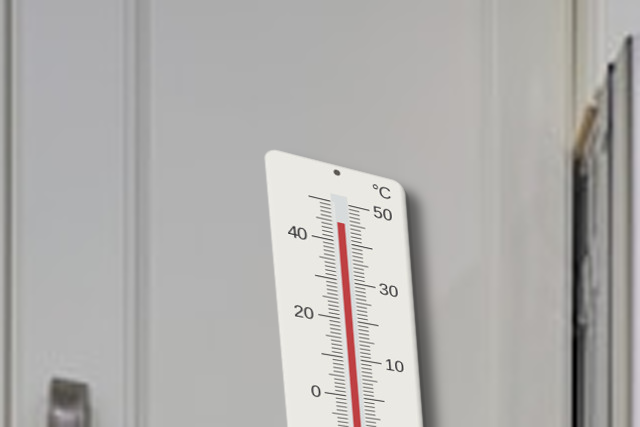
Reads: °C 45
